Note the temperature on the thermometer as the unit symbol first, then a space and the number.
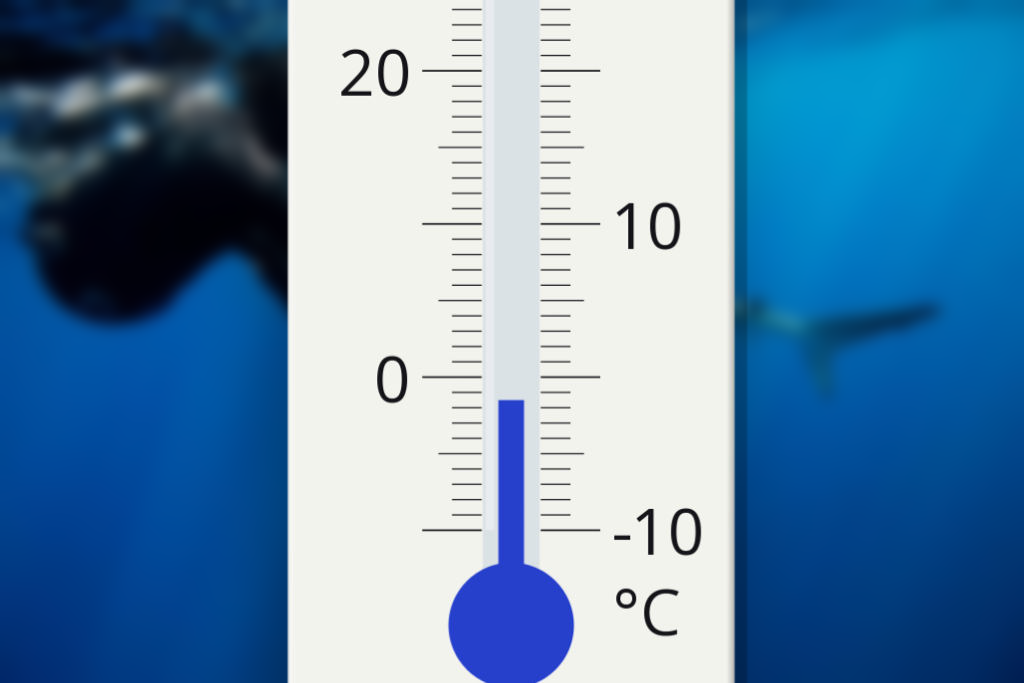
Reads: °C -1.5
